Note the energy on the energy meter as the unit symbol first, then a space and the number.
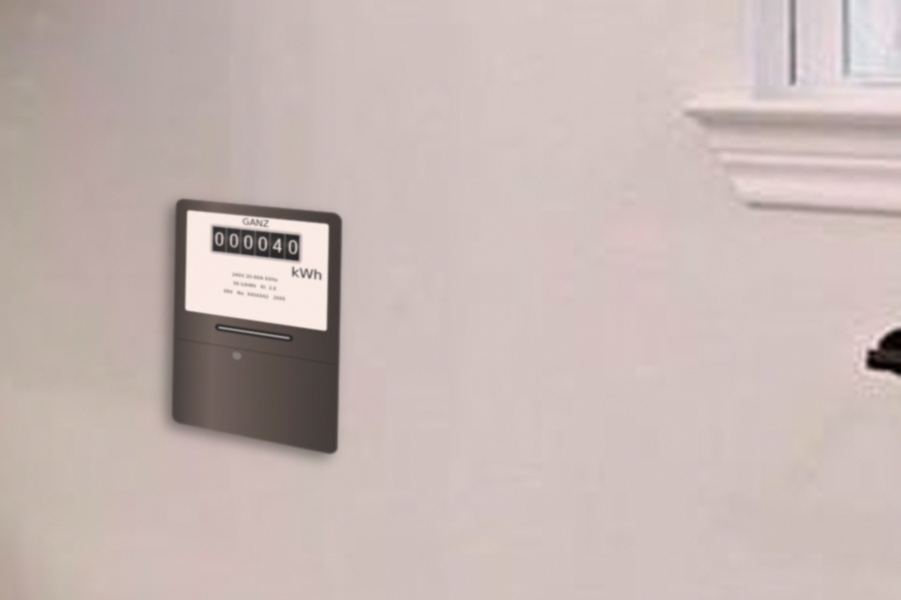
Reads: kWh 40
